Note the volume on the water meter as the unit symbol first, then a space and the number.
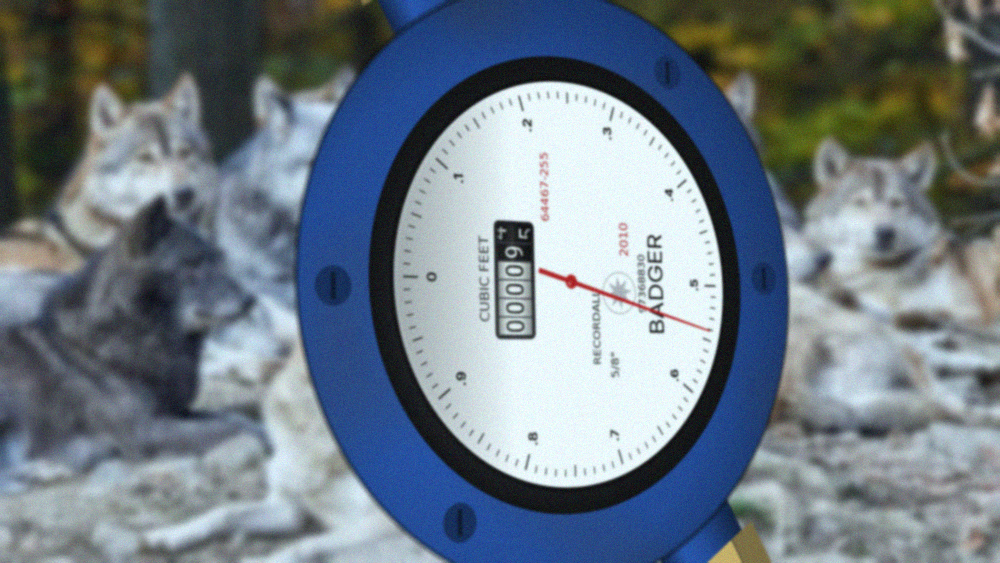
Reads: ft³ 94.54
